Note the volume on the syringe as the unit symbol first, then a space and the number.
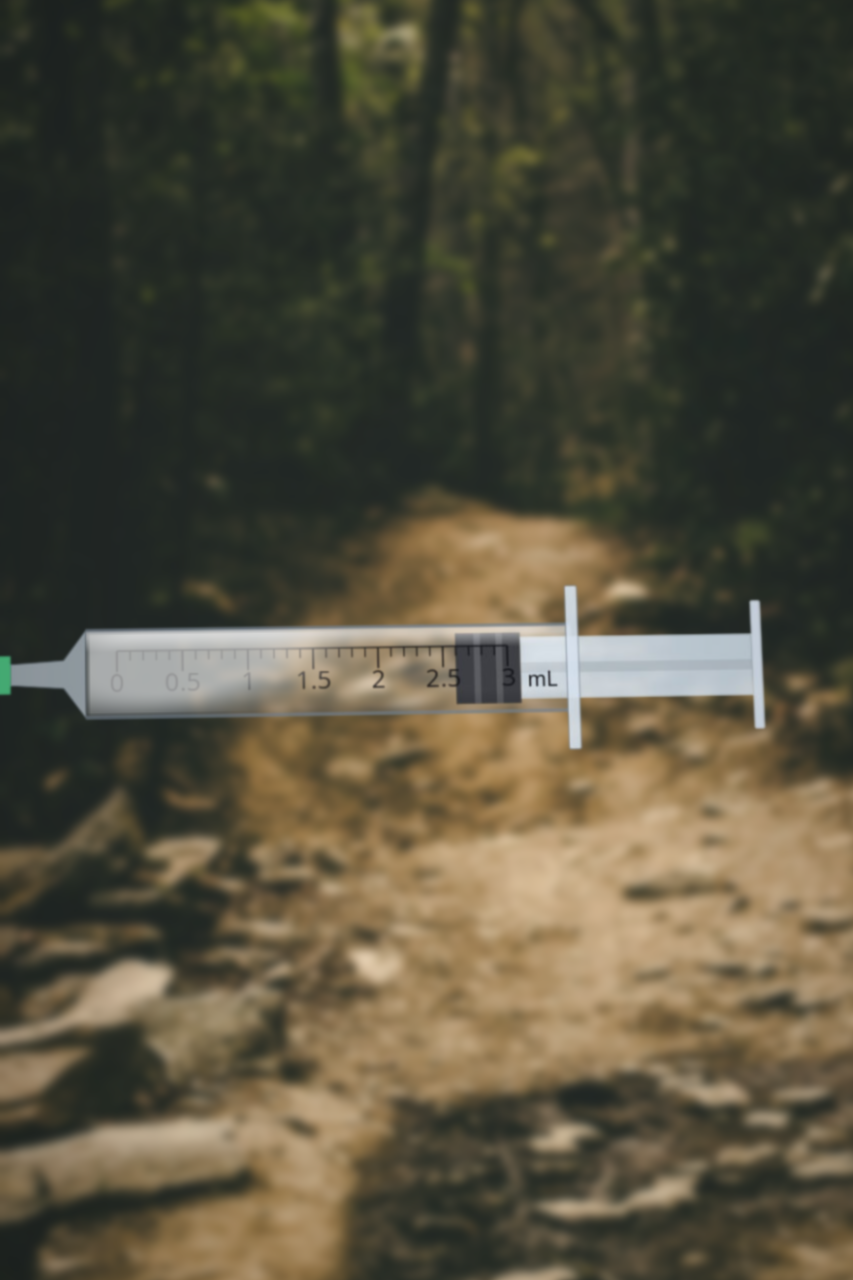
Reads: mL 2.6
